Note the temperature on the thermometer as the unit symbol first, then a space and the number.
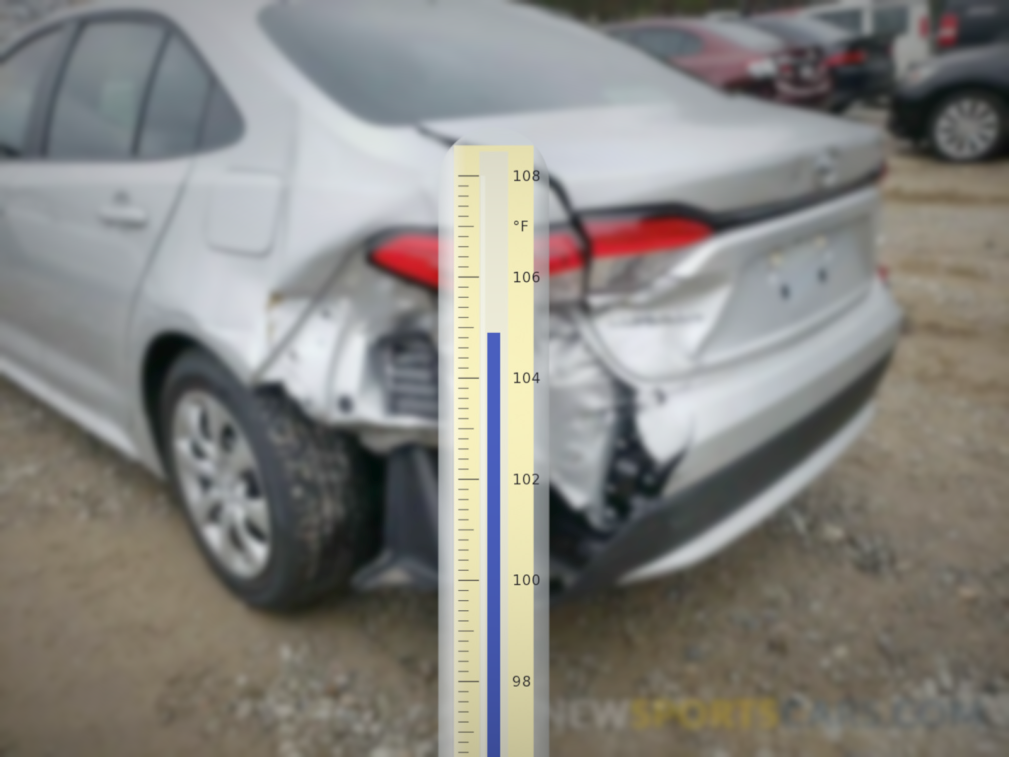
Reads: °F 104.9
